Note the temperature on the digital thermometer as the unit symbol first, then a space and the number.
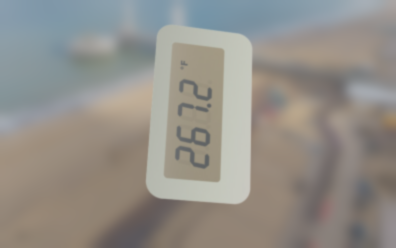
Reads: °F 267.2
